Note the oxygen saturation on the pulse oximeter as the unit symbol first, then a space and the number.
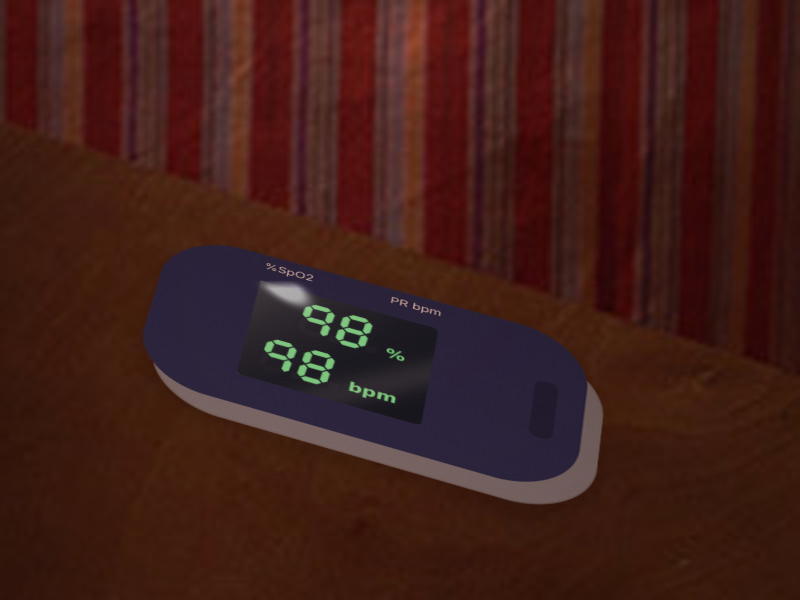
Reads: % 98
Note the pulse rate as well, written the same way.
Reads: bpm 98
